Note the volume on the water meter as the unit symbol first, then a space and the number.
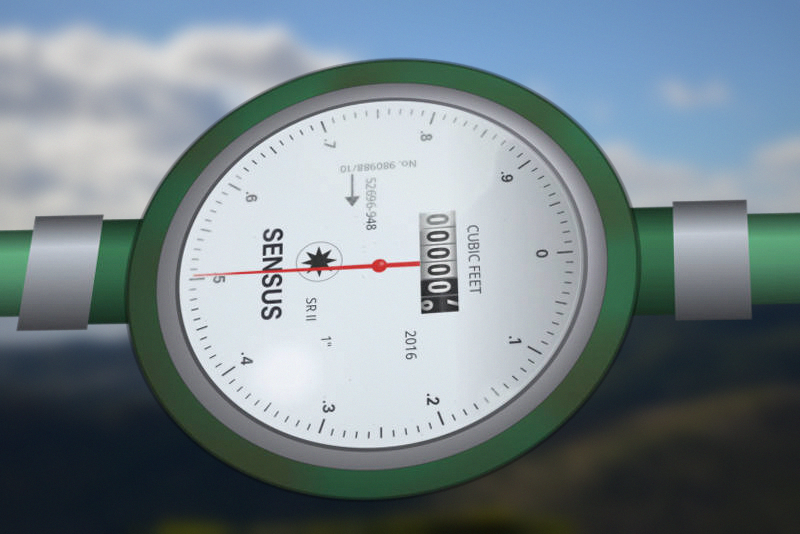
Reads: ft³ 7.50
